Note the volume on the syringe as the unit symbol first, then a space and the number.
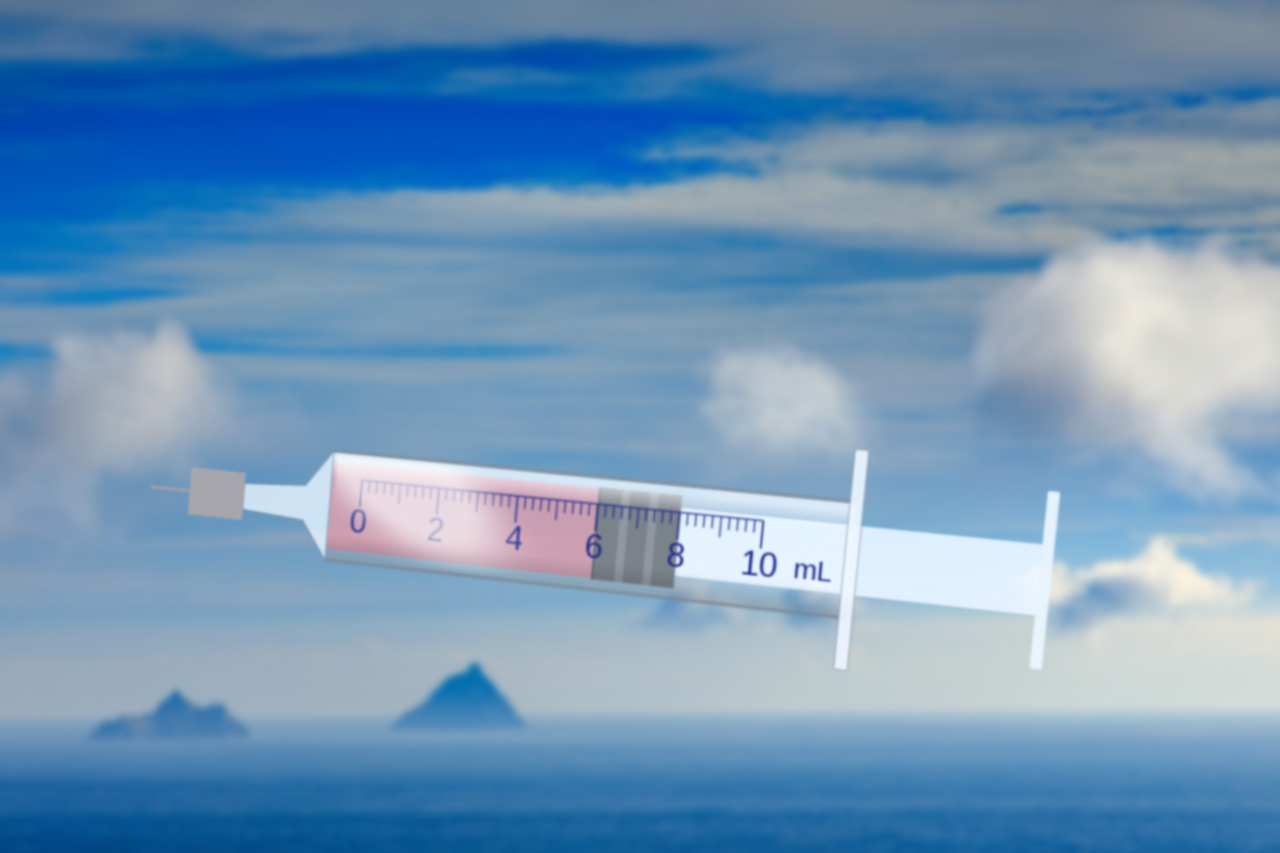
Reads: mL 6
